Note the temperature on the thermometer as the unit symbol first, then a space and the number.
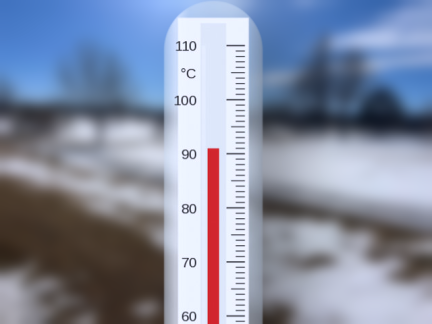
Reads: °C 91
